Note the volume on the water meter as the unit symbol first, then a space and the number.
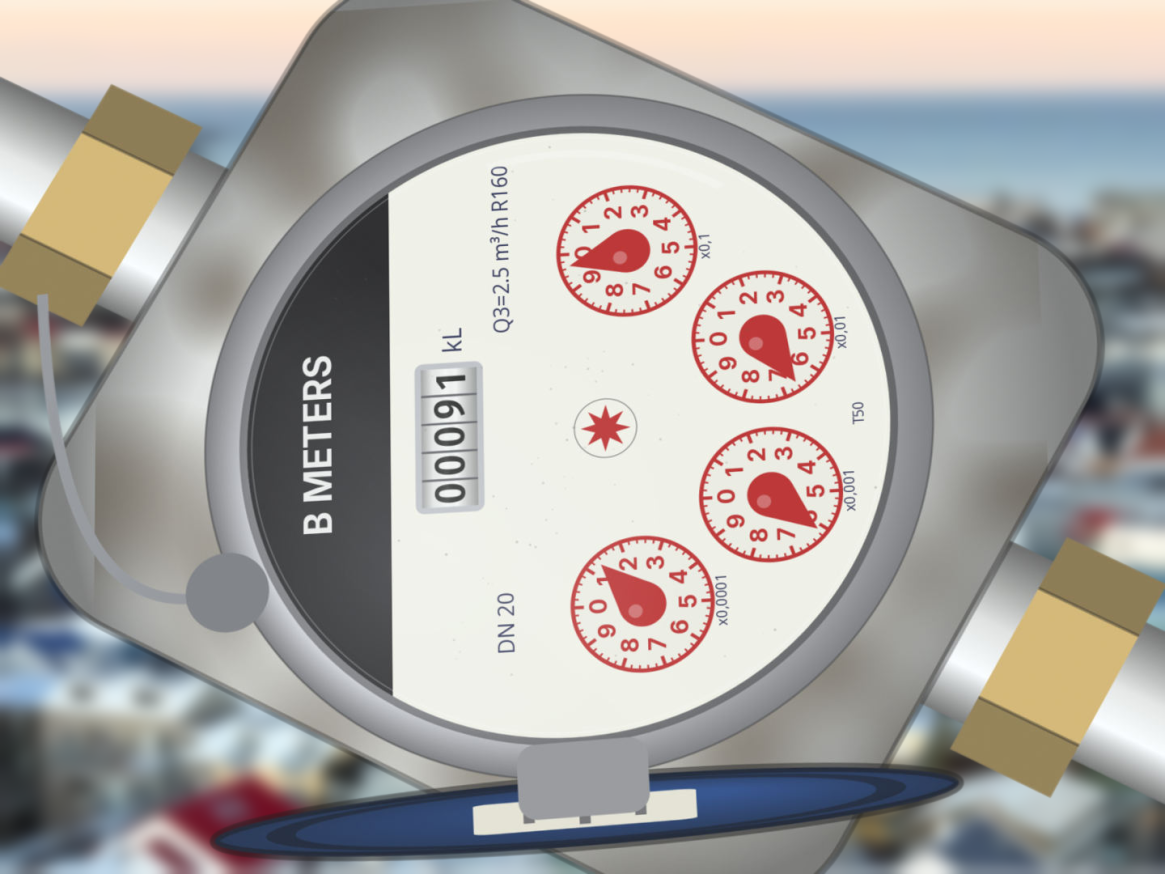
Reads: kL 90.9661
